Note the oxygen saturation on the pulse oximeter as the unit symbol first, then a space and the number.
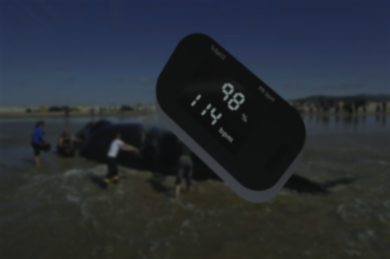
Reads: % 98
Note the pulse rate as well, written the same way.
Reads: bpm 114
